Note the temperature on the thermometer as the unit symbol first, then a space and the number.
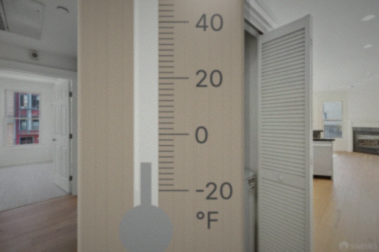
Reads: °F -10
